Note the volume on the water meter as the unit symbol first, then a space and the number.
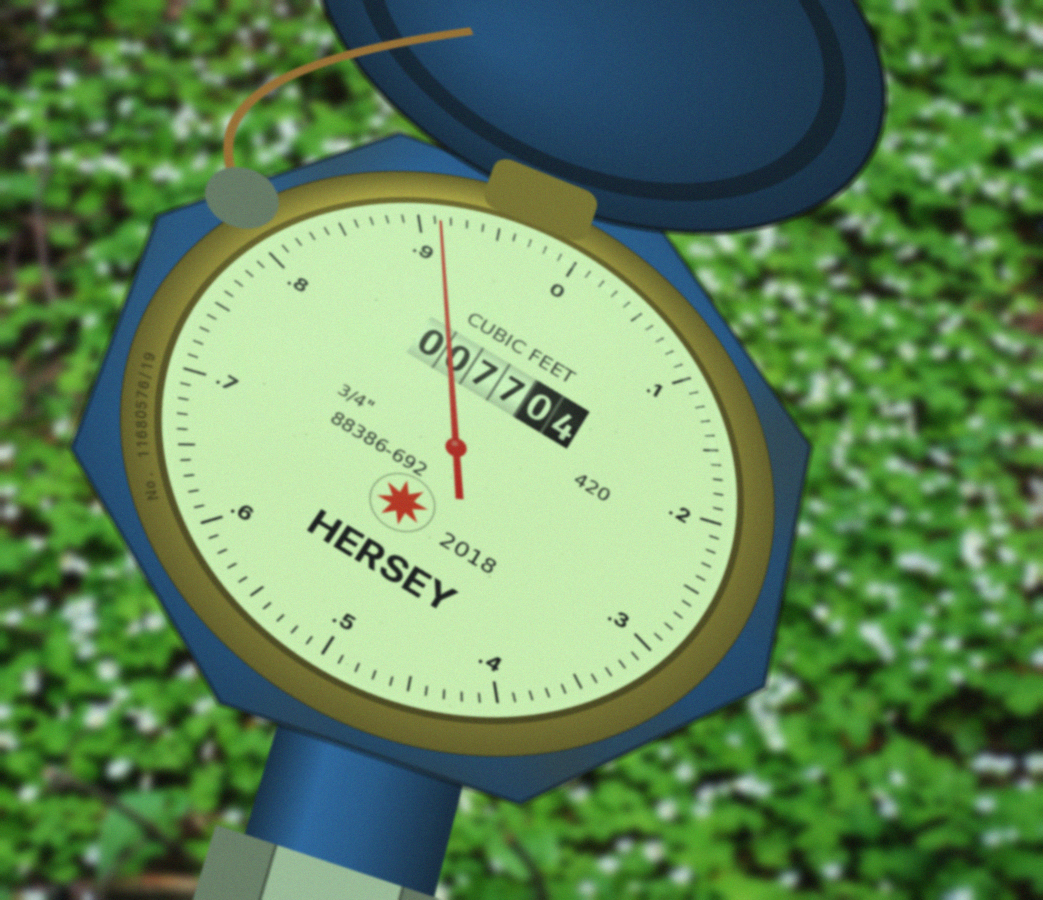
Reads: ft³ 7703.91
